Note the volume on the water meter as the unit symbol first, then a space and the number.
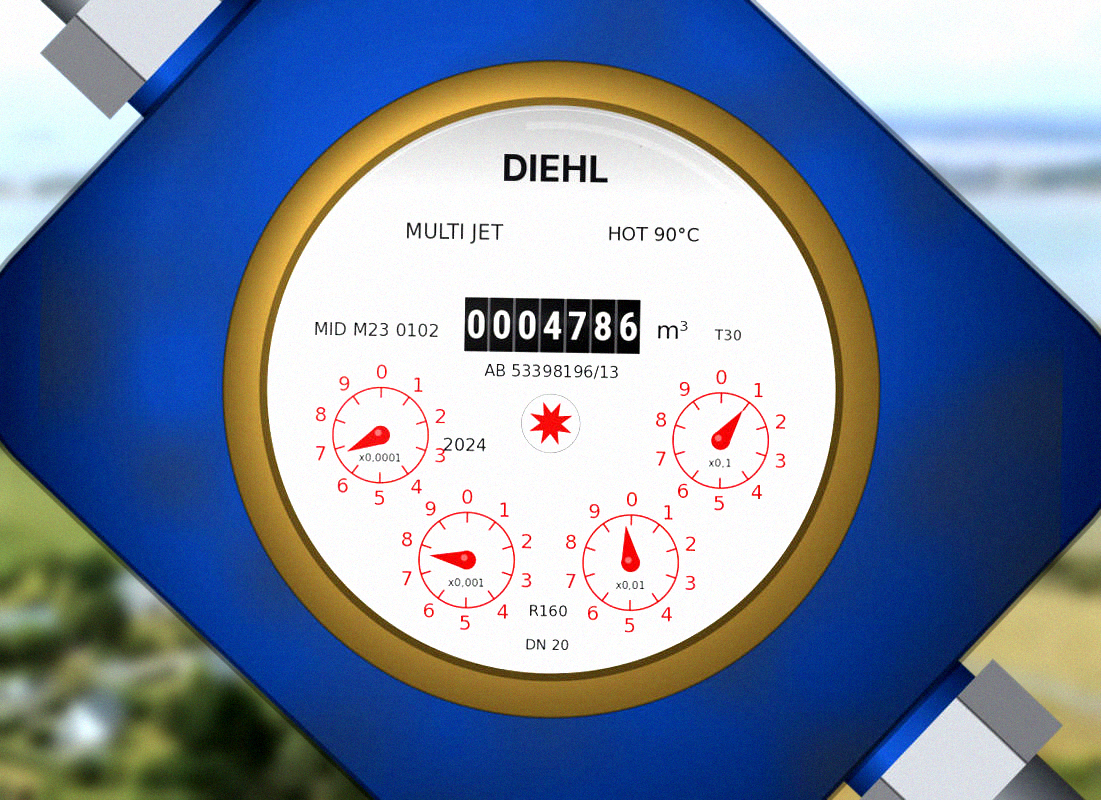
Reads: m³ 4786.0976
